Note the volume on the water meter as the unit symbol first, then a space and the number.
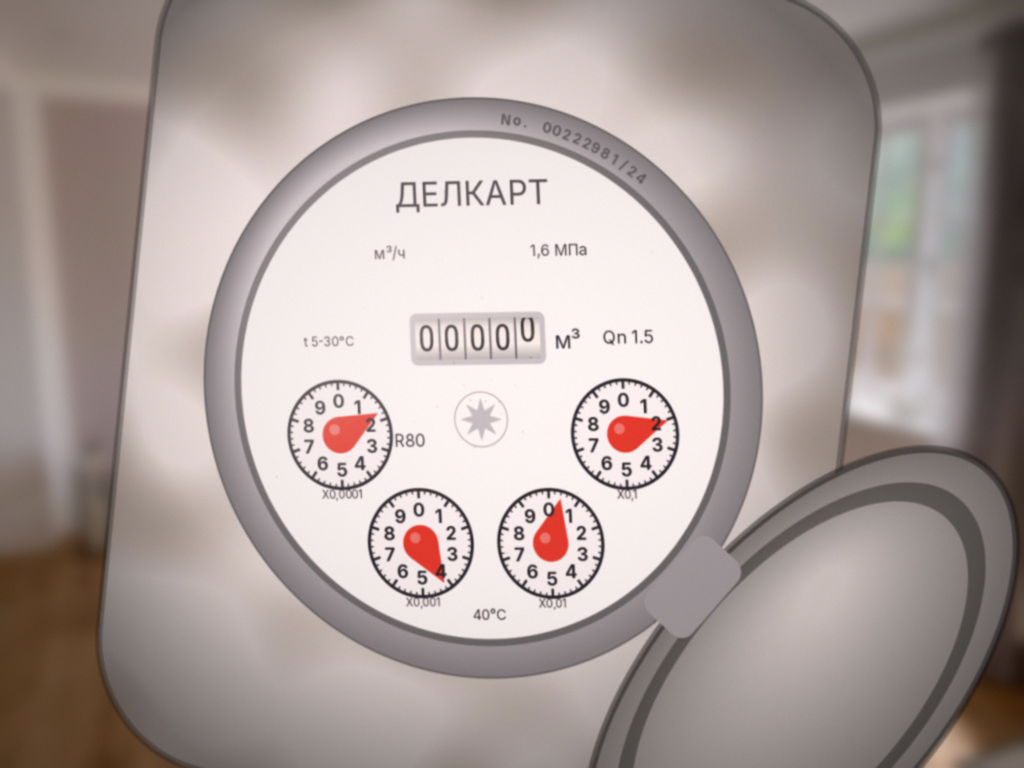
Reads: m³ 0.2041
